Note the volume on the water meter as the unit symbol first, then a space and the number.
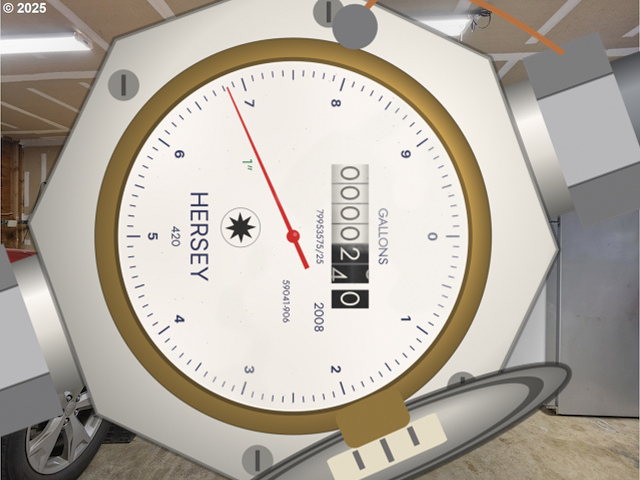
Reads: gal 236.8
